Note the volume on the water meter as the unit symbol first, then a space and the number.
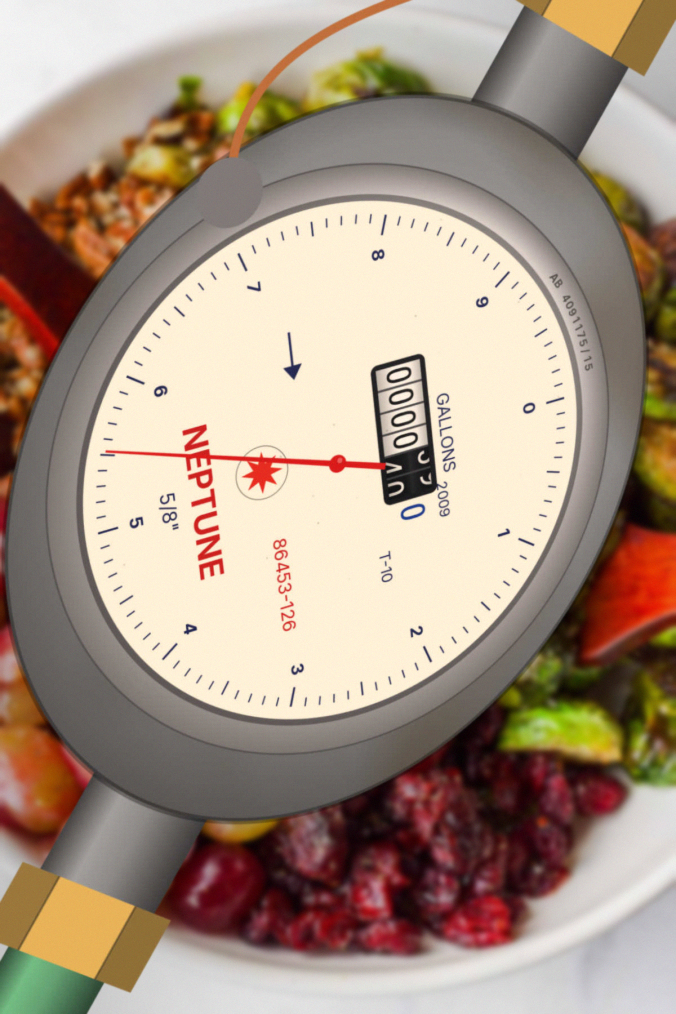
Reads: gal 395.5
